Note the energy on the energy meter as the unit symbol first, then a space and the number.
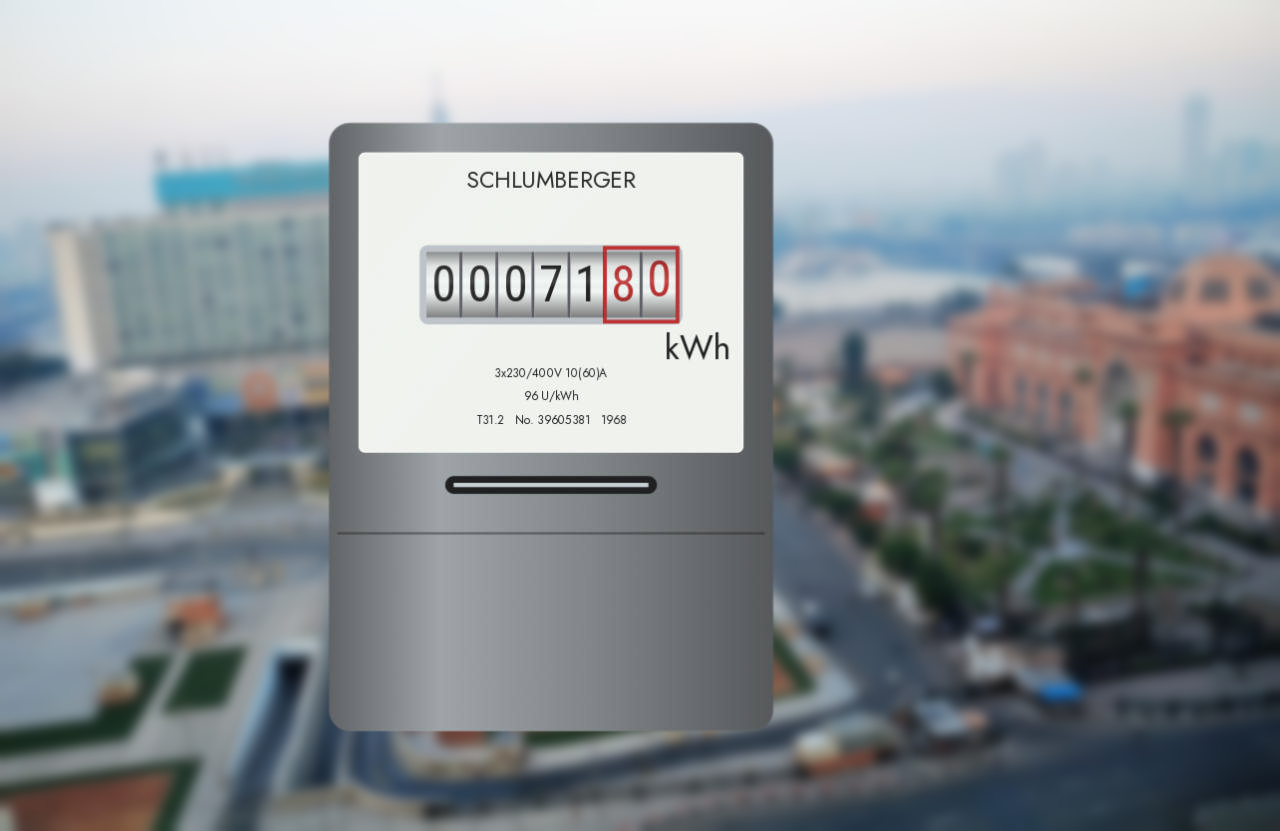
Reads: kWh 71.80
